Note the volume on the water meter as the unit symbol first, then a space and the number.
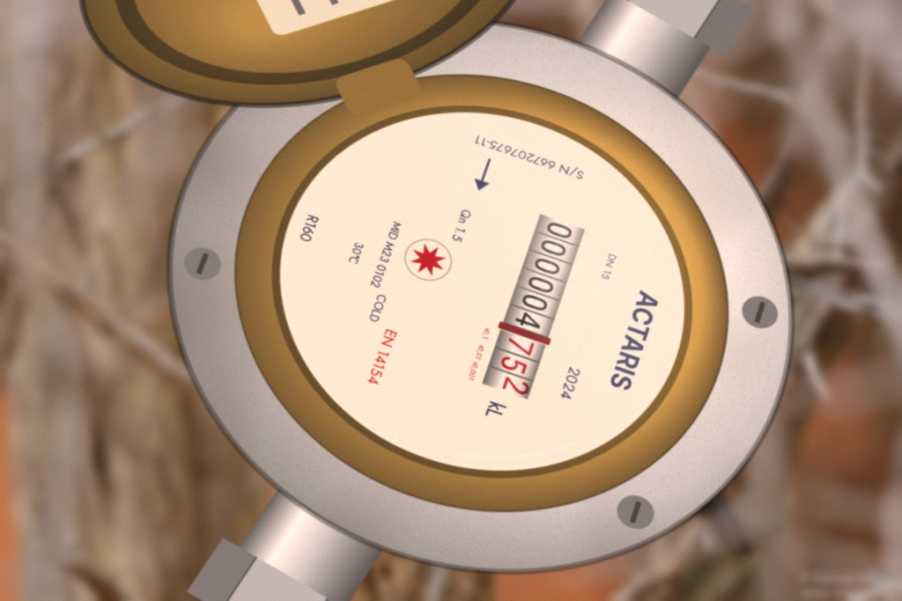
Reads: kL 4.752
